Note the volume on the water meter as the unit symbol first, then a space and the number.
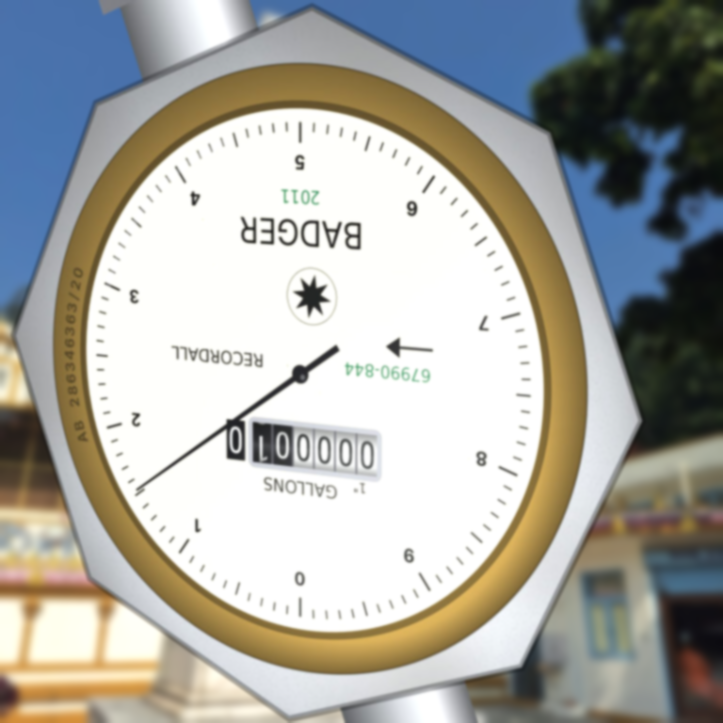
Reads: gal 11.5
